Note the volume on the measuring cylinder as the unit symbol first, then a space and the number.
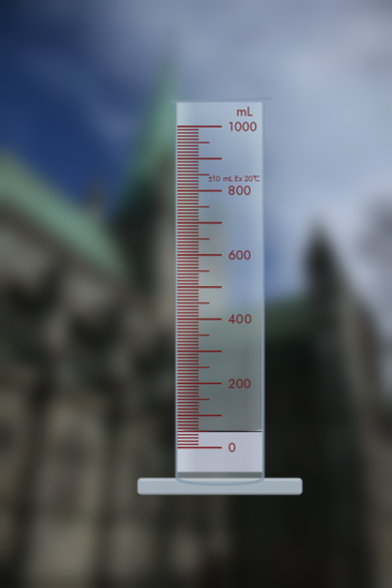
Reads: mL 50
